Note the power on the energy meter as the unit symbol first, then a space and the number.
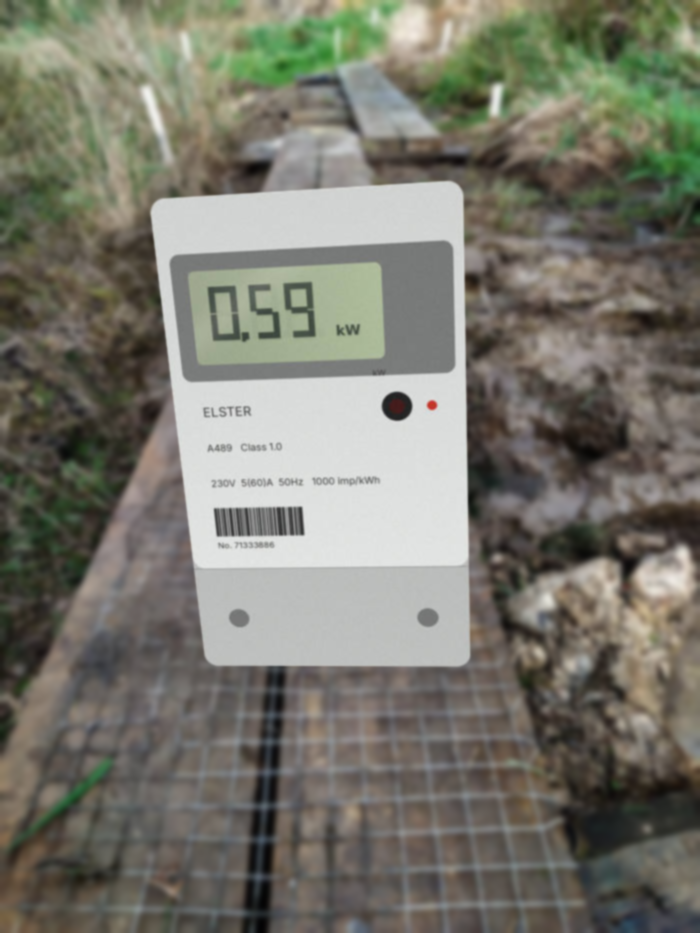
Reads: kW 0.59
